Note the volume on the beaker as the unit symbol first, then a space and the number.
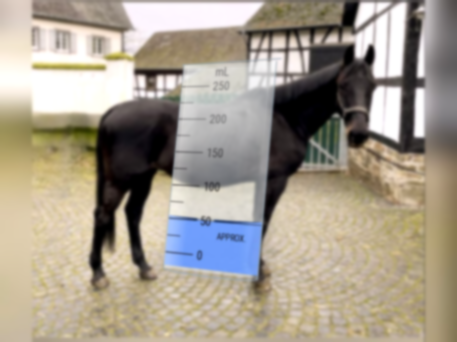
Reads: mL 50
